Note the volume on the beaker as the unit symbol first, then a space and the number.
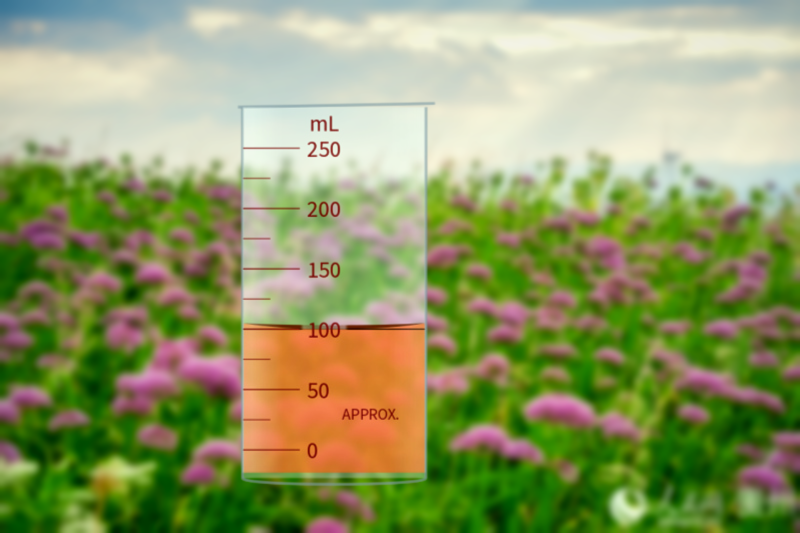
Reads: mL 100
